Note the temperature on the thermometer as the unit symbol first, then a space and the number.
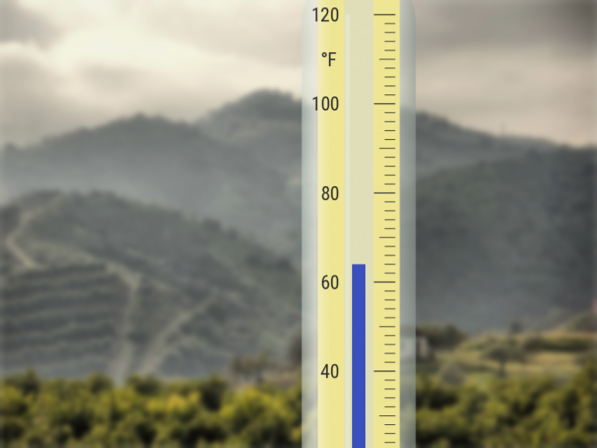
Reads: °F 64
